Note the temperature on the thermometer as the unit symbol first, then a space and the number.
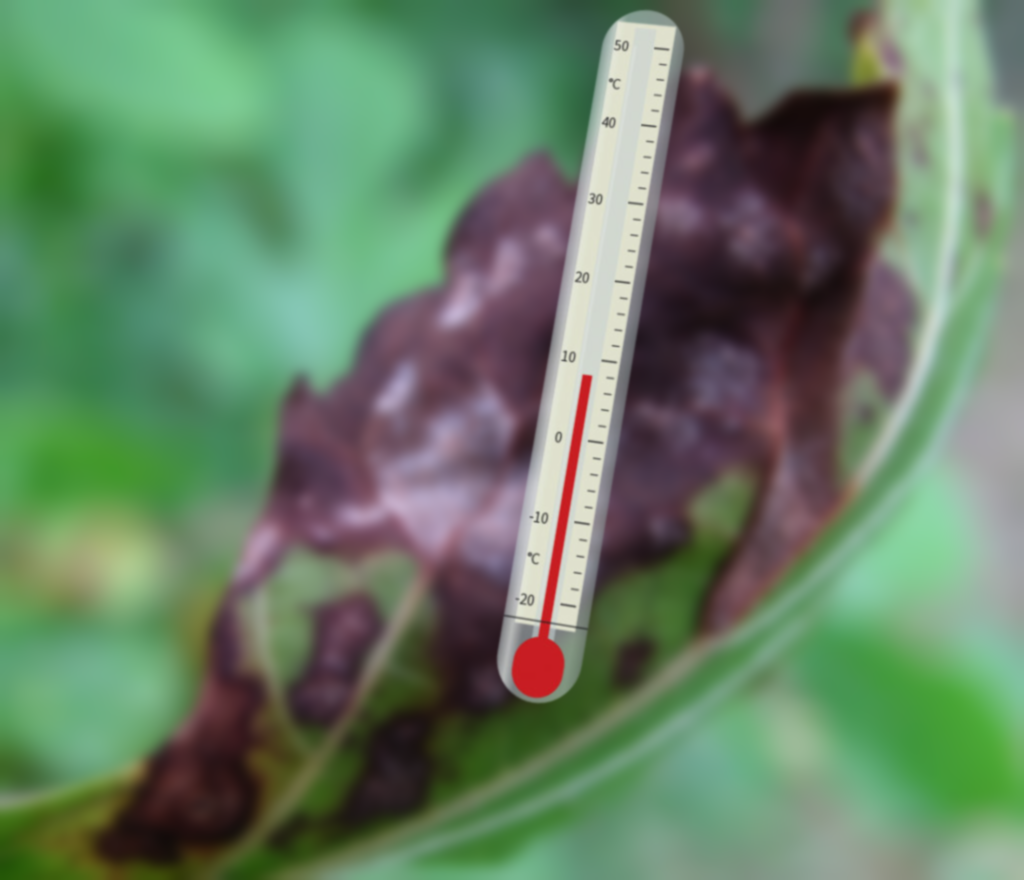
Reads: °C 8
